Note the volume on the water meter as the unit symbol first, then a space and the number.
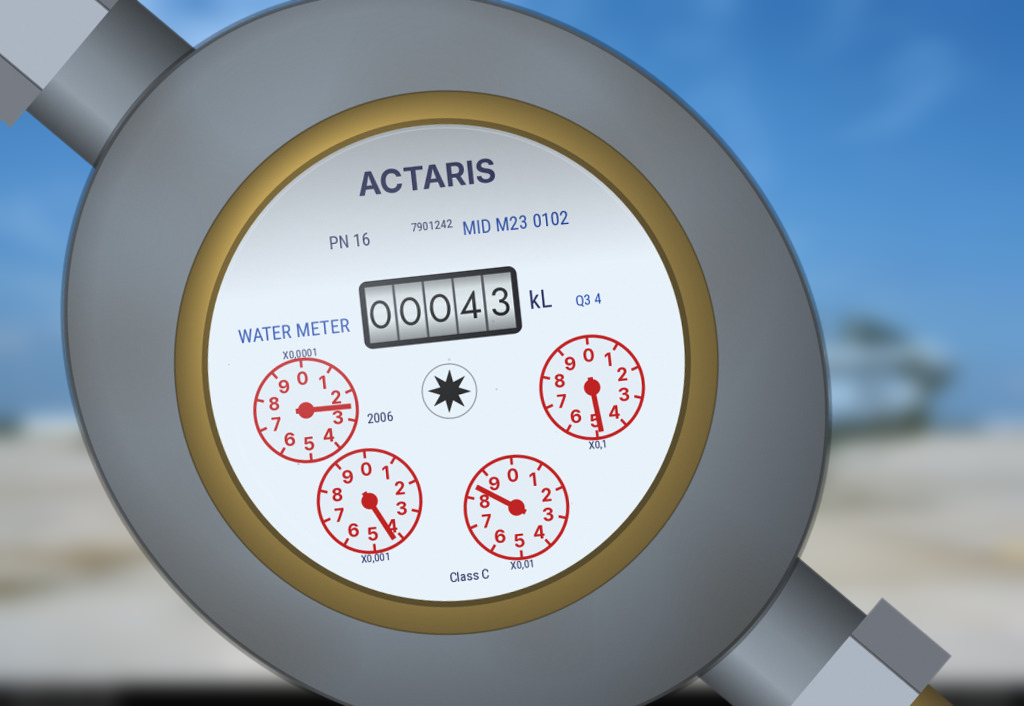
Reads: kL 43.4842
